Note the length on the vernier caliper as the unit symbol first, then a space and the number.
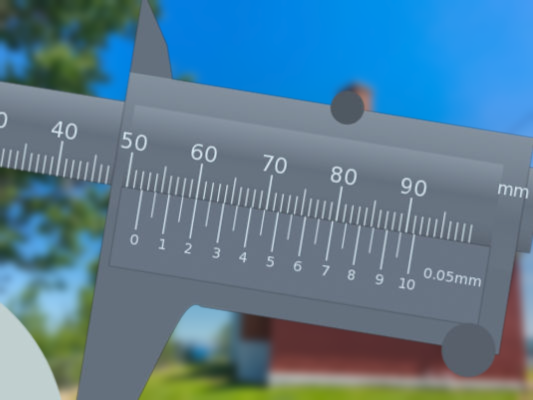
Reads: mm 52.2
